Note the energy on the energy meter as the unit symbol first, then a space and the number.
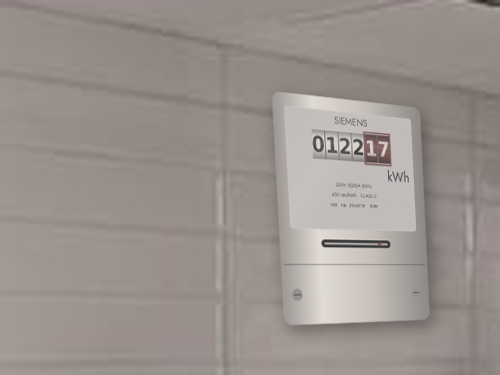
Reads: kWh 122.17
